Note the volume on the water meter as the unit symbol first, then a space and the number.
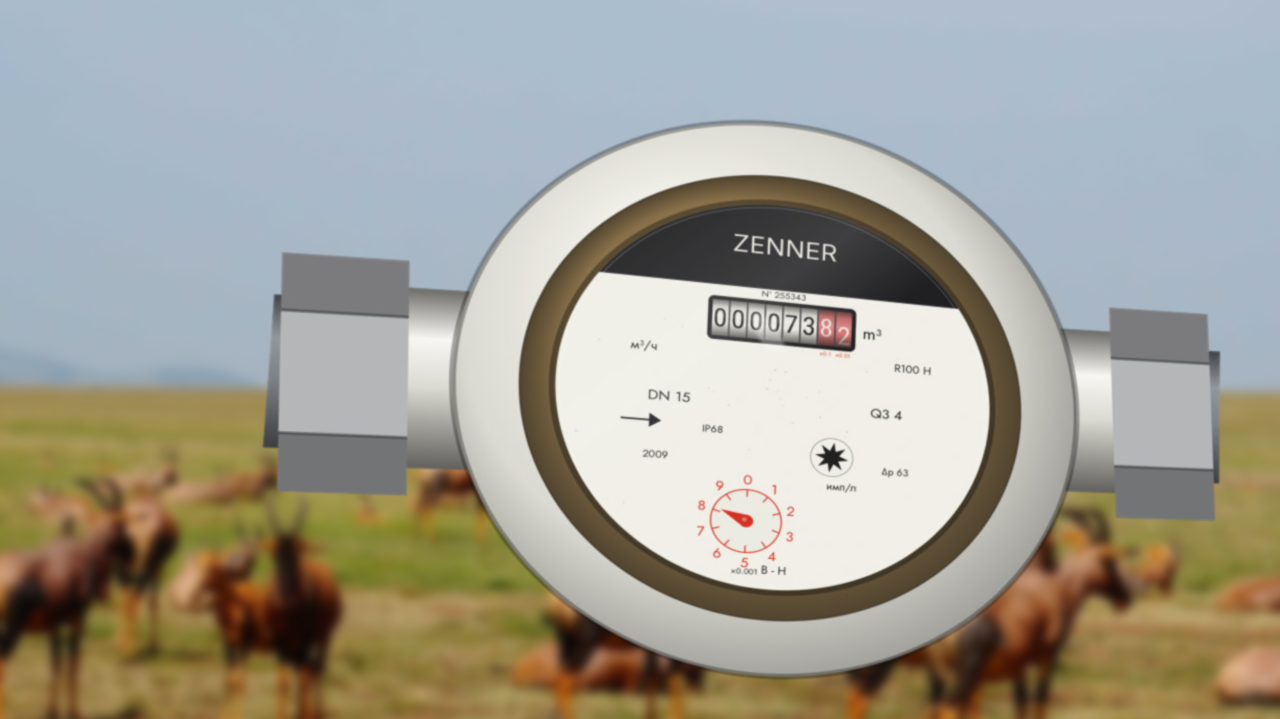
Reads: m³ 73.818
